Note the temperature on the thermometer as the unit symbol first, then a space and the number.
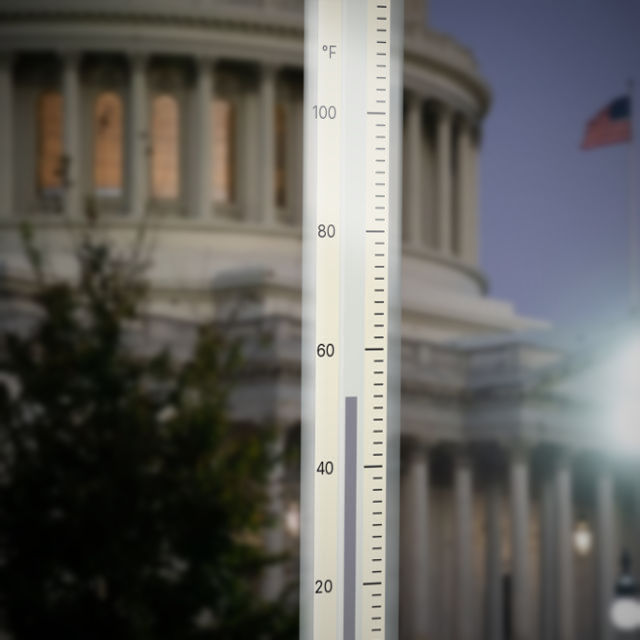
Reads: °F 52
